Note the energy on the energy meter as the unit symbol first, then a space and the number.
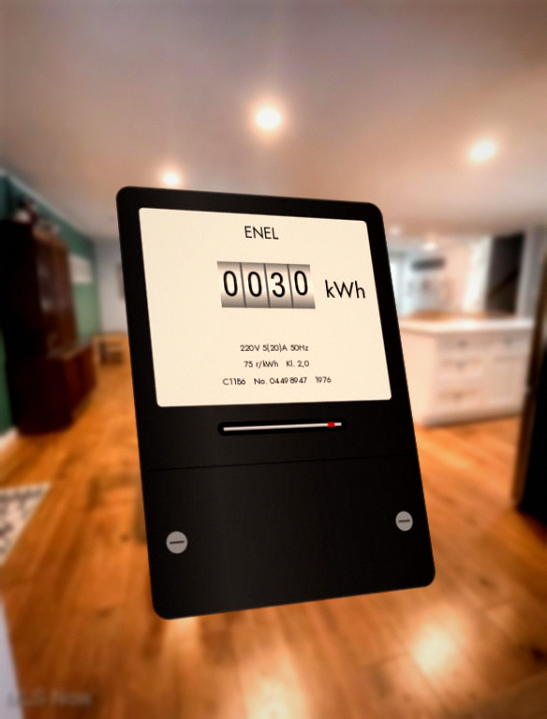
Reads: kWh 30
